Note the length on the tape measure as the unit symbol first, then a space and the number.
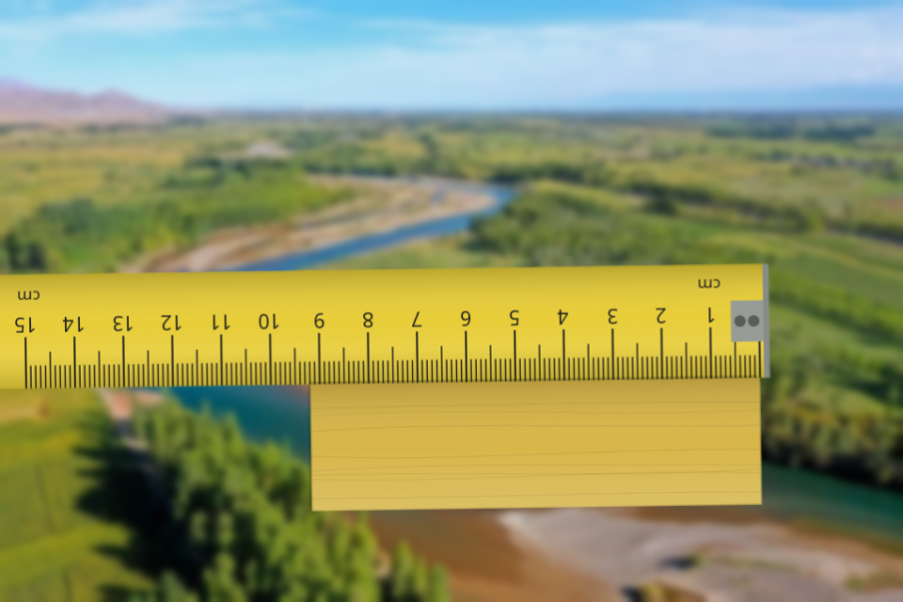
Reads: cm 9.2
